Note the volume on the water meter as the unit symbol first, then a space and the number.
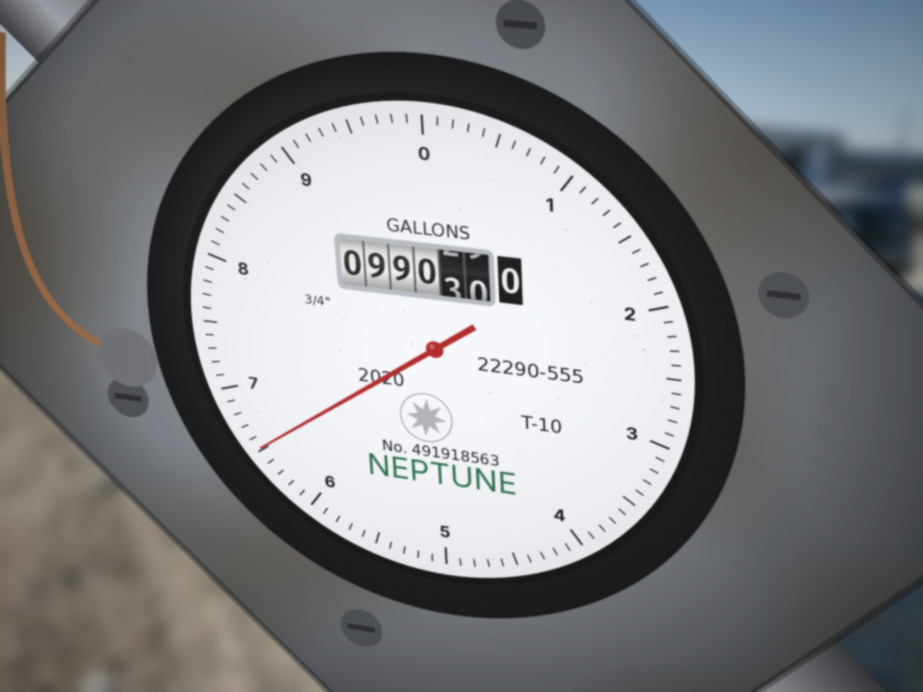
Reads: gal 990296.5
